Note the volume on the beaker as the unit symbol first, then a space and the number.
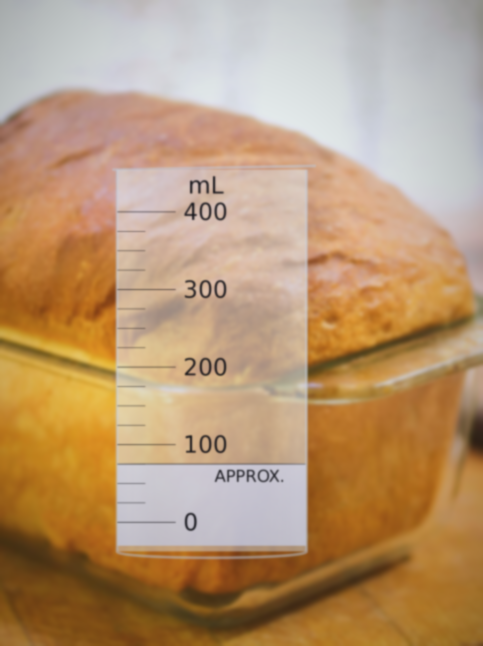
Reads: mL 75
